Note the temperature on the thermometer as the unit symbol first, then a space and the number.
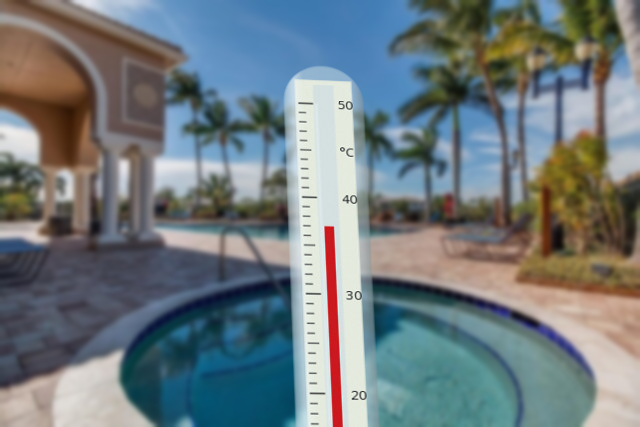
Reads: °C 37
